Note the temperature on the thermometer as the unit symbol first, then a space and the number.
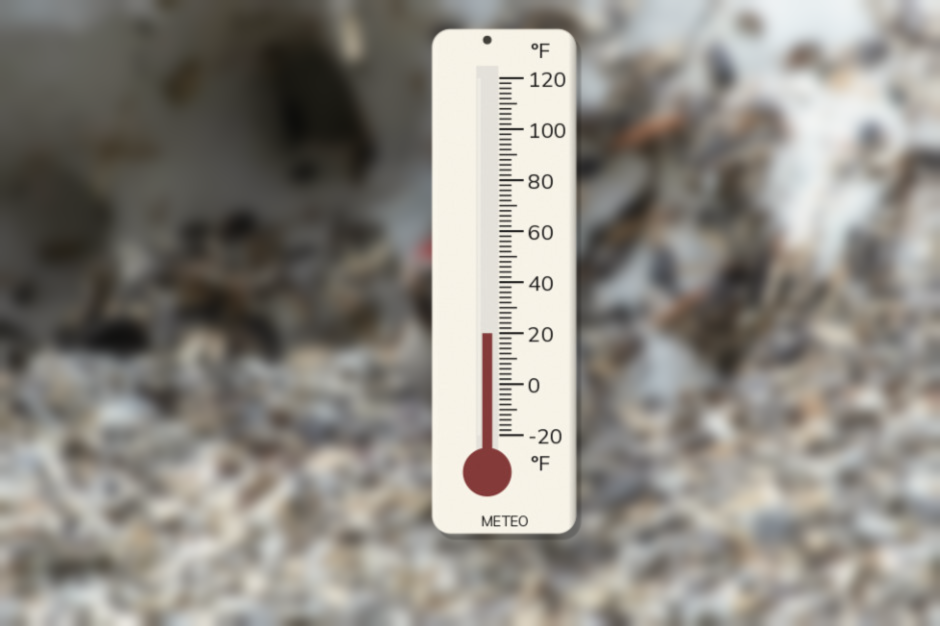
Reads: °F 20
